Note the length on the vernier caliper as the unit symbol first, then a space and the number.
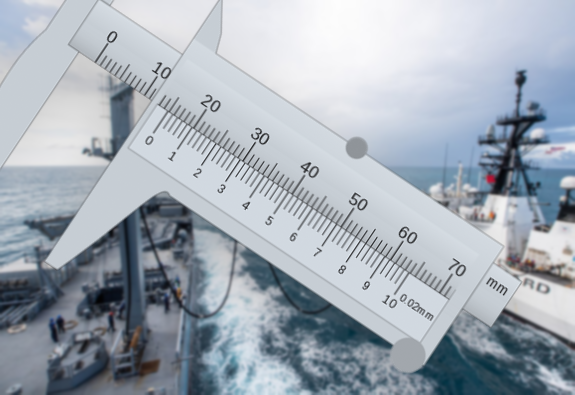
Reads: mm 14.8
